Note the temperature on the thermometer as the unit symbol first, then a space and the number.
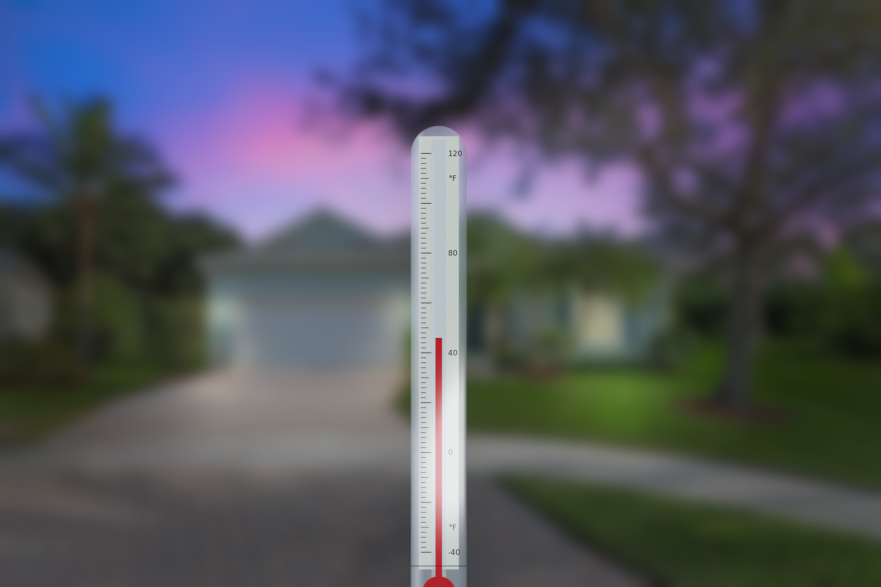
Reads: °F 46
